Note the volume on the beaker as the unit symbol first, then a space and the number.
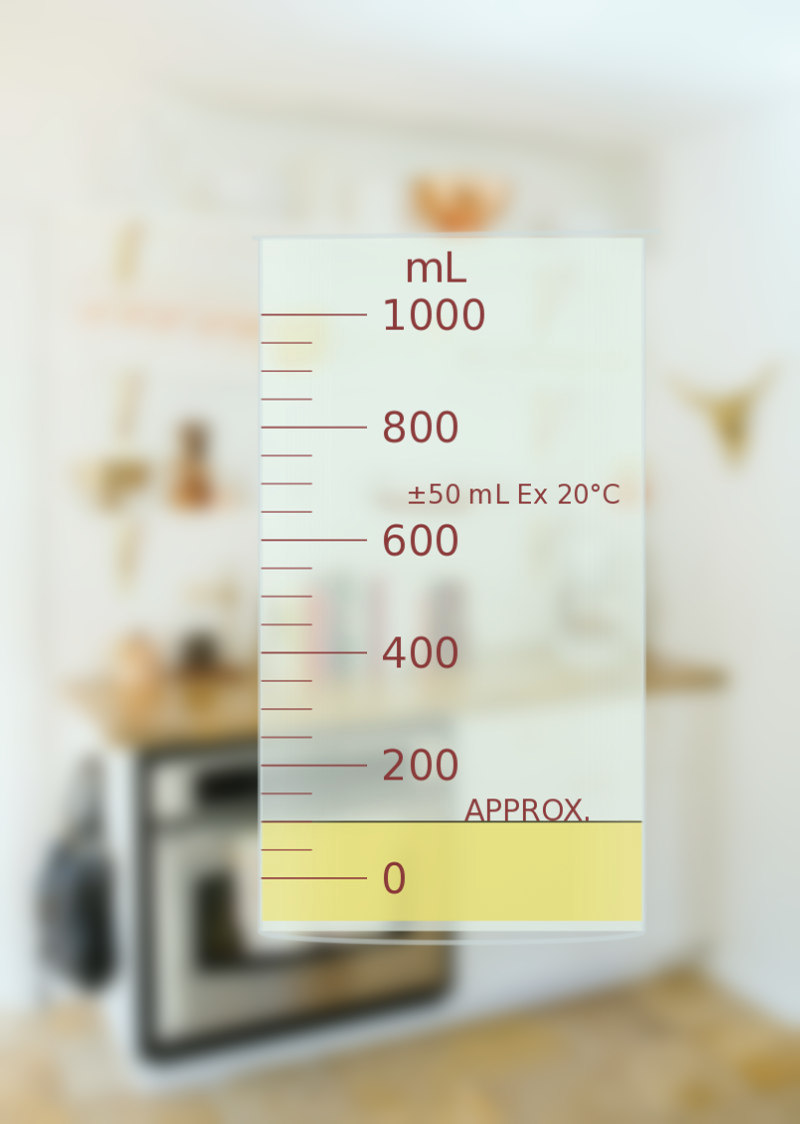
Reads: mL 100
